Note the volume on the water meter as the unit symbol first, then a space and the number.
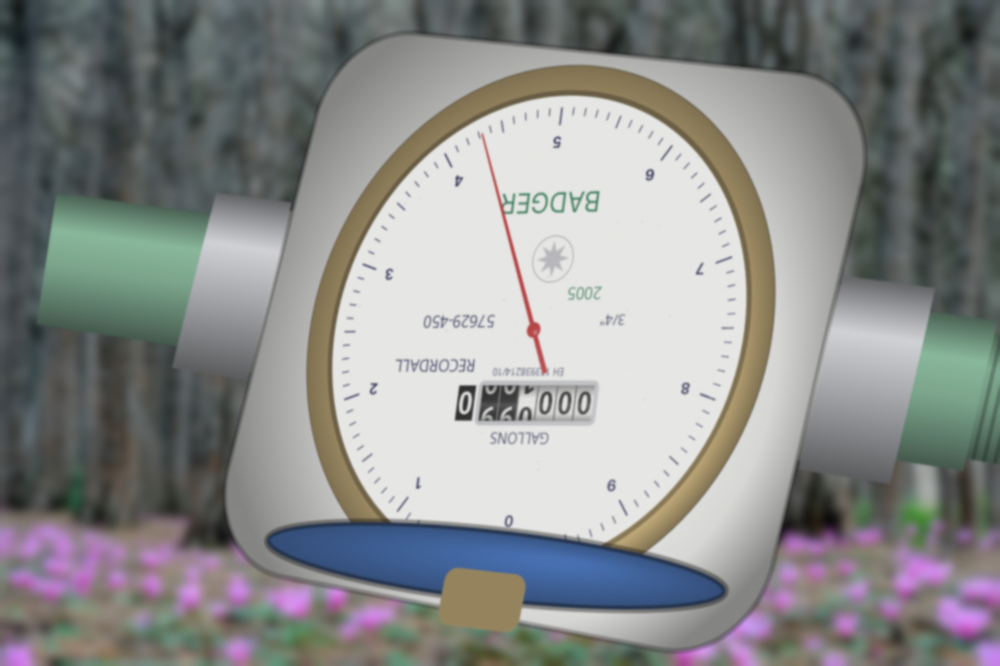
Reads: gal 994.3
